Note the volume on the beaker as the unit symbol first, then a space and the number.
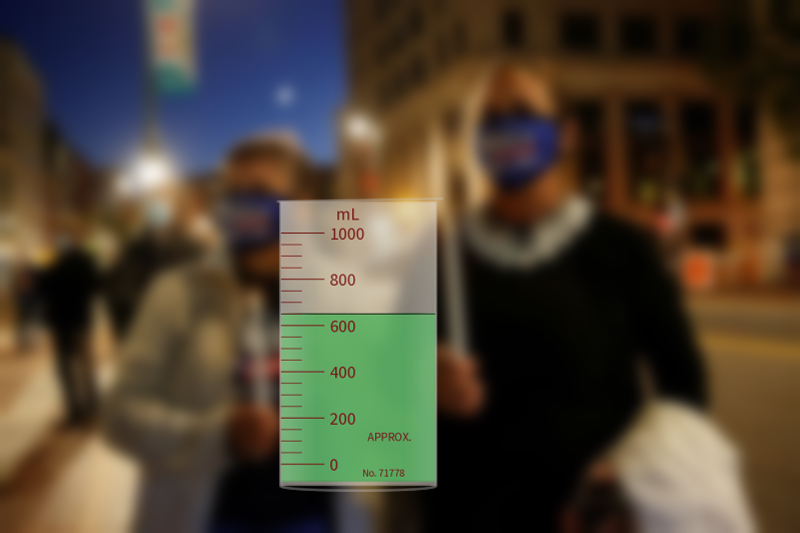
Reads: mL 650
